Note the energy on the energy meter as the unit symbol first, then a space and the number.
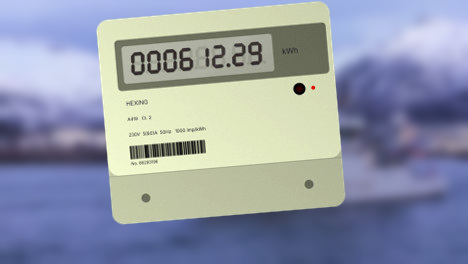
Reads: kWh 612.29
